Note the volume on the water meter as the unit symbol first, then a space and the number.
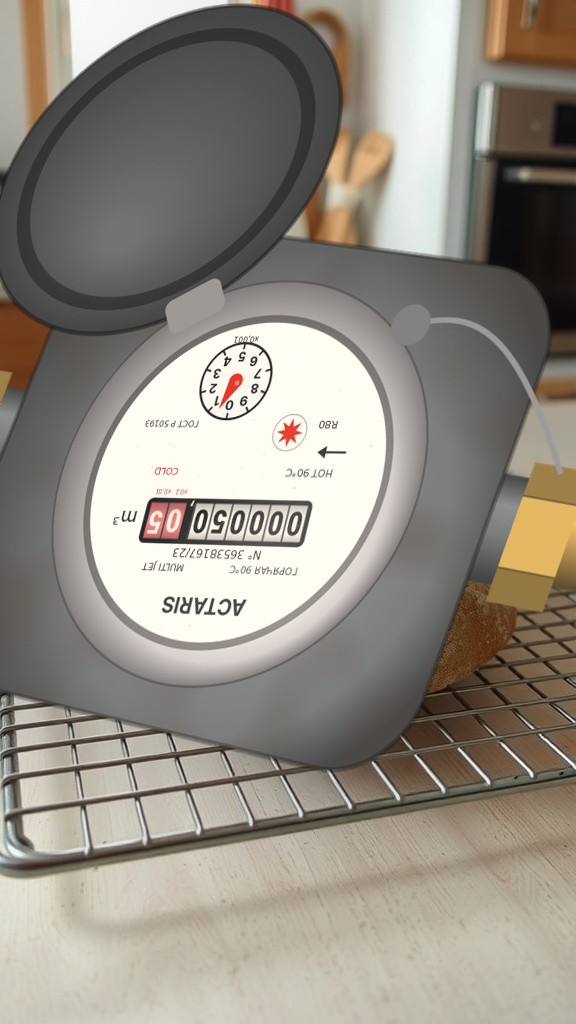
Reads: m³ 50.050
